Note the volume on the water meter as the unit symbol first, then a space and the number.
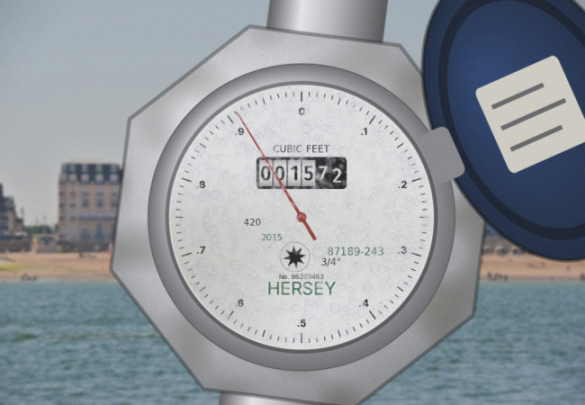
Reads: ft³ 1571.91
